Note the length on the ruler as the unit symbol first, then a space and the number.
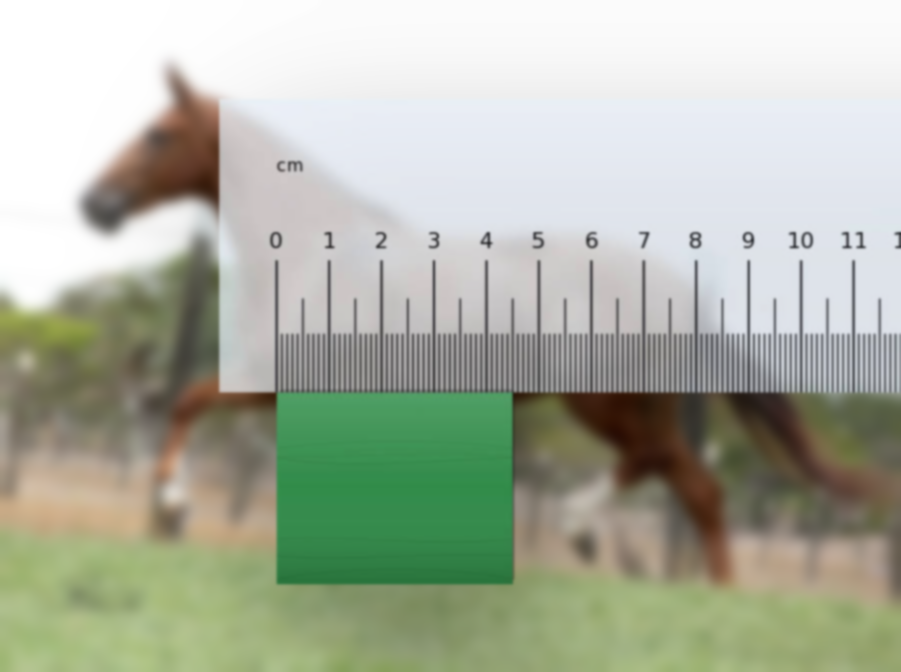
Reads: cm 4.5
